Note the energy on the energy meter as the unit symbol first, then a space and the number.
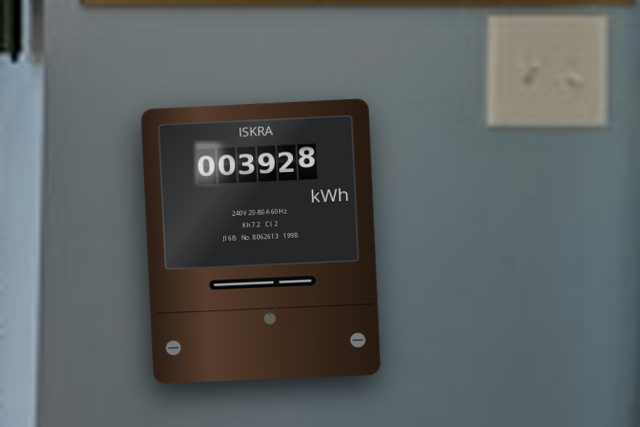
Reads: kWh 3928
